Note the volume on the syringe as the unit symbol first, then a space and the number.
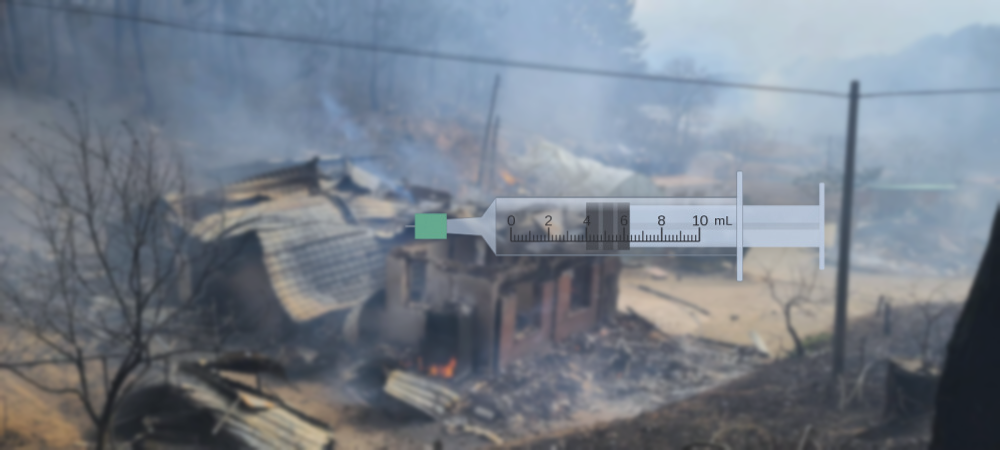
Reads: mL 4
